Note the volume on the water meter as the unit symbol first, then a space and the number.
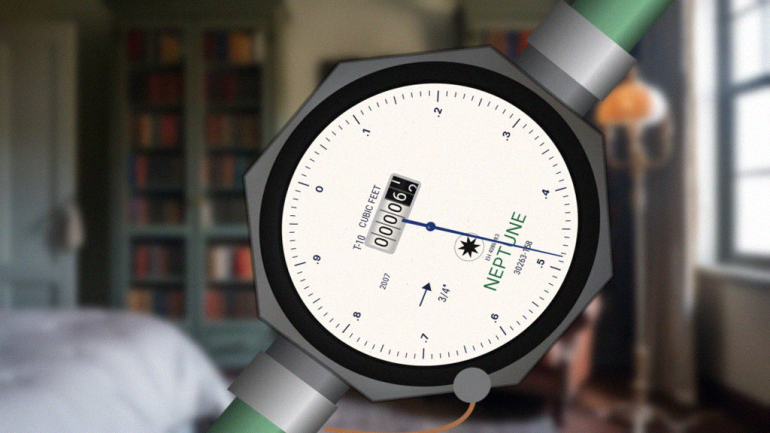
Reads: ft³ 61.48
